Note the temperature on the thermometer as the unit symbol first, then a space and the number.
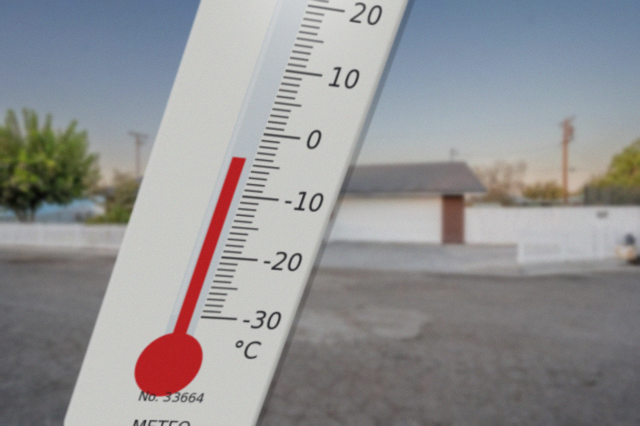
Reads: °C -4
